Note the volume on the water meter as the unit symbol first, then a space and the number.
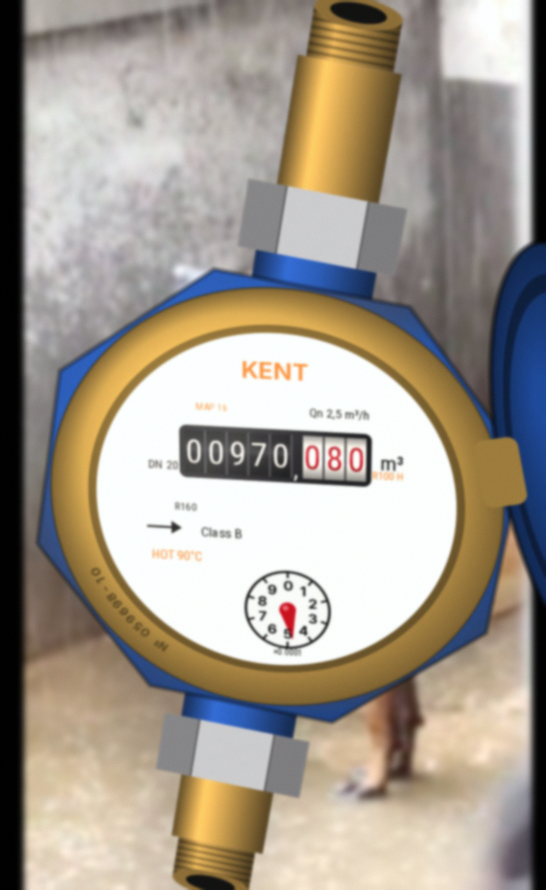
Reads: m³ 970.0804
